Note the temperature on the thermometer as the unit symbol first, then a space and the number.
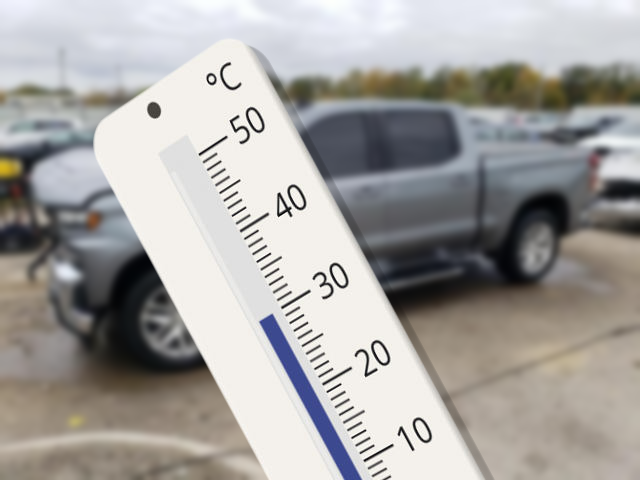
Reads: °C 30
